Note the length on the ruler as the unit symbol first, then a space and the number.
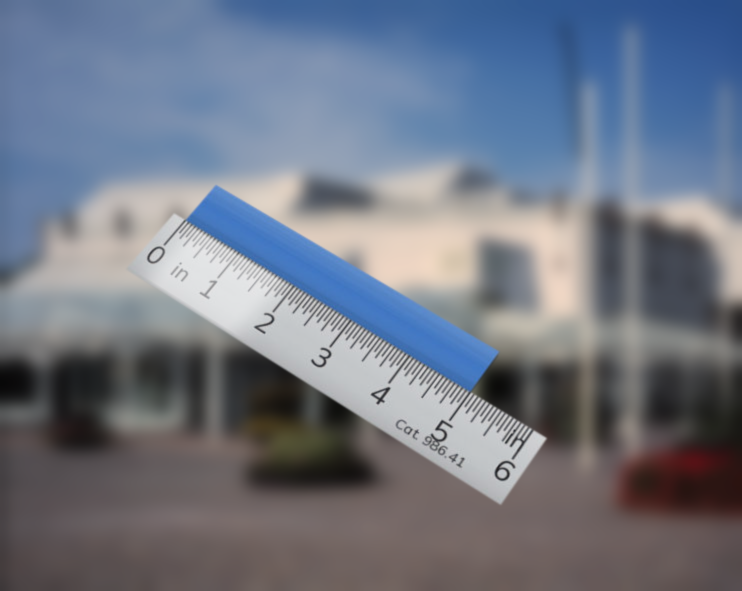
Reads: in 5
